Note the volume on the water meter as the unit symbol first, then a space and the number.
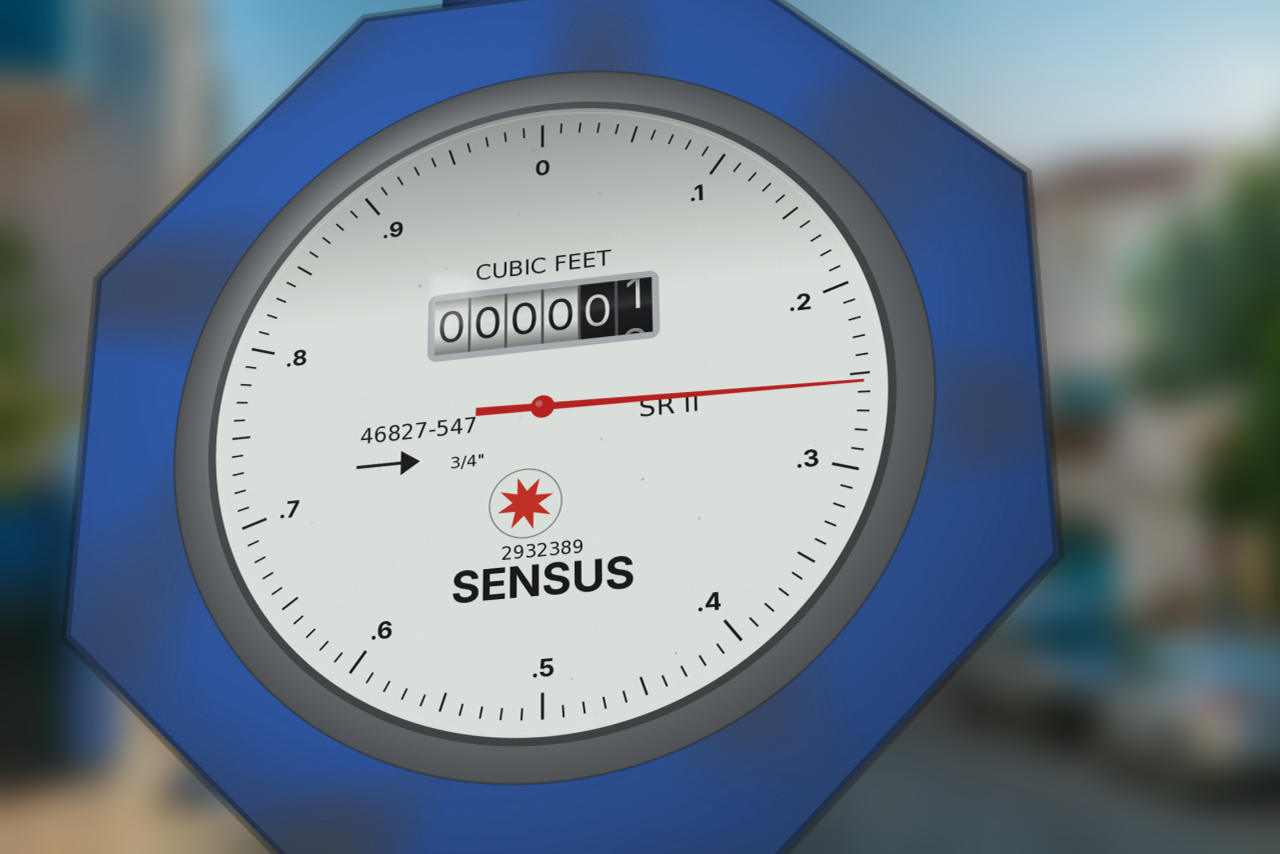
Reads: ft³ 1.25
